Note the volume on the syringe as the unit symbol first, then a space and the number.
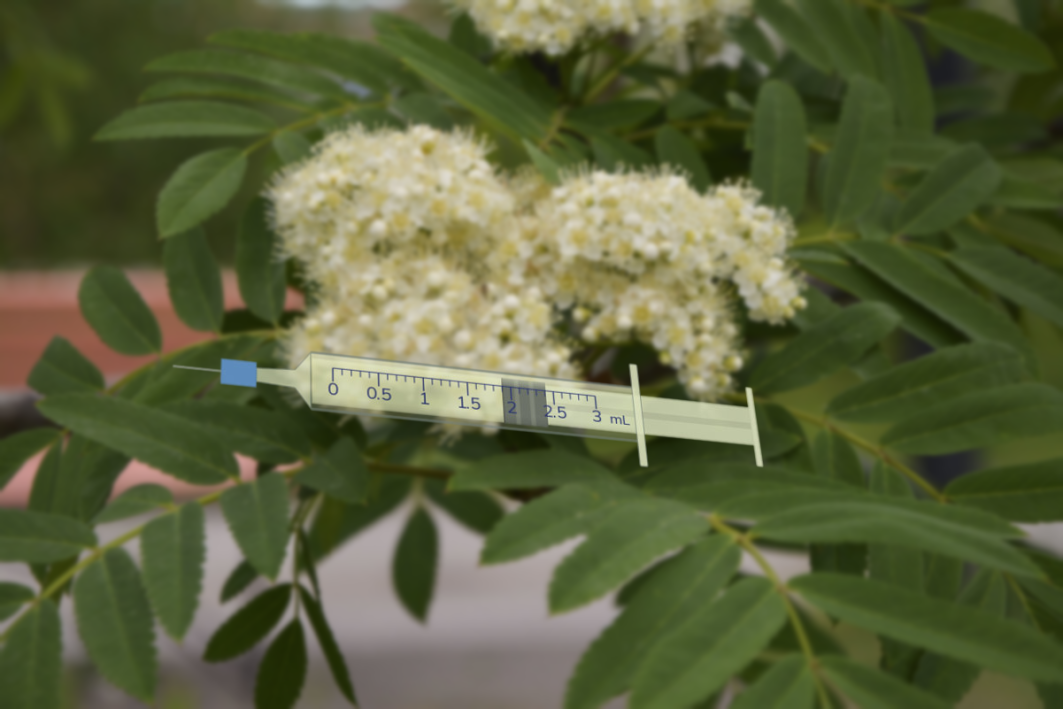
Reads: mL 1.9
